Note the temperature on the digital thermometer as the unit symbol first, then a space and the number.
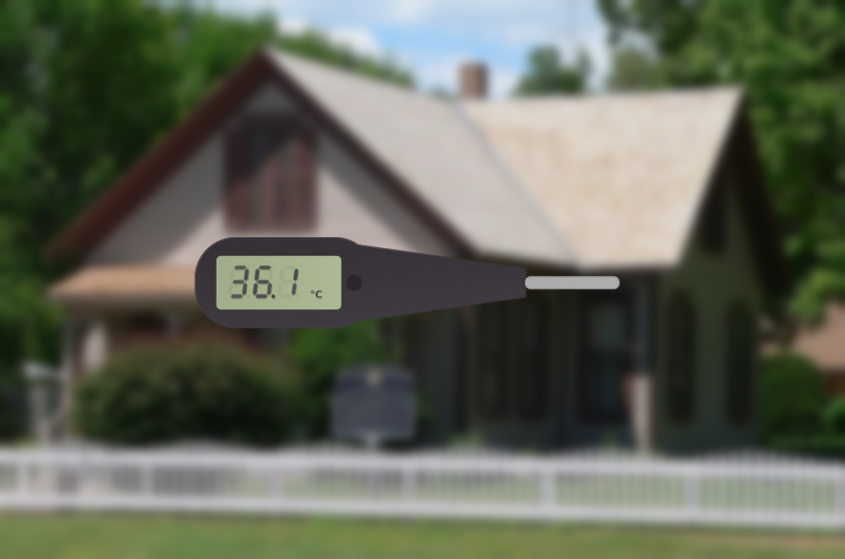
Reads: °C 36.1
